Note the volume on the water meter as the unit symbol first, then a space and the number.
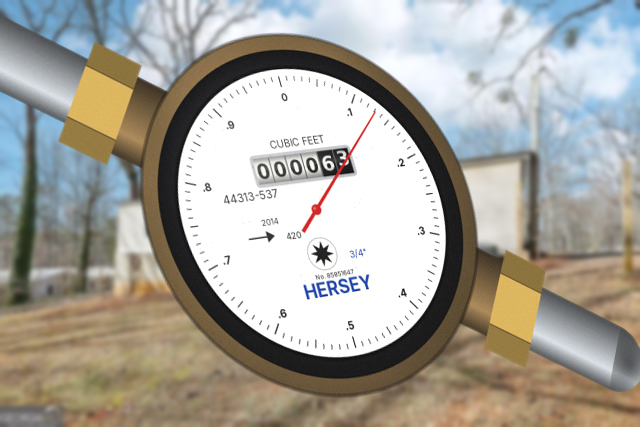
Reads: ft³ 63.13
